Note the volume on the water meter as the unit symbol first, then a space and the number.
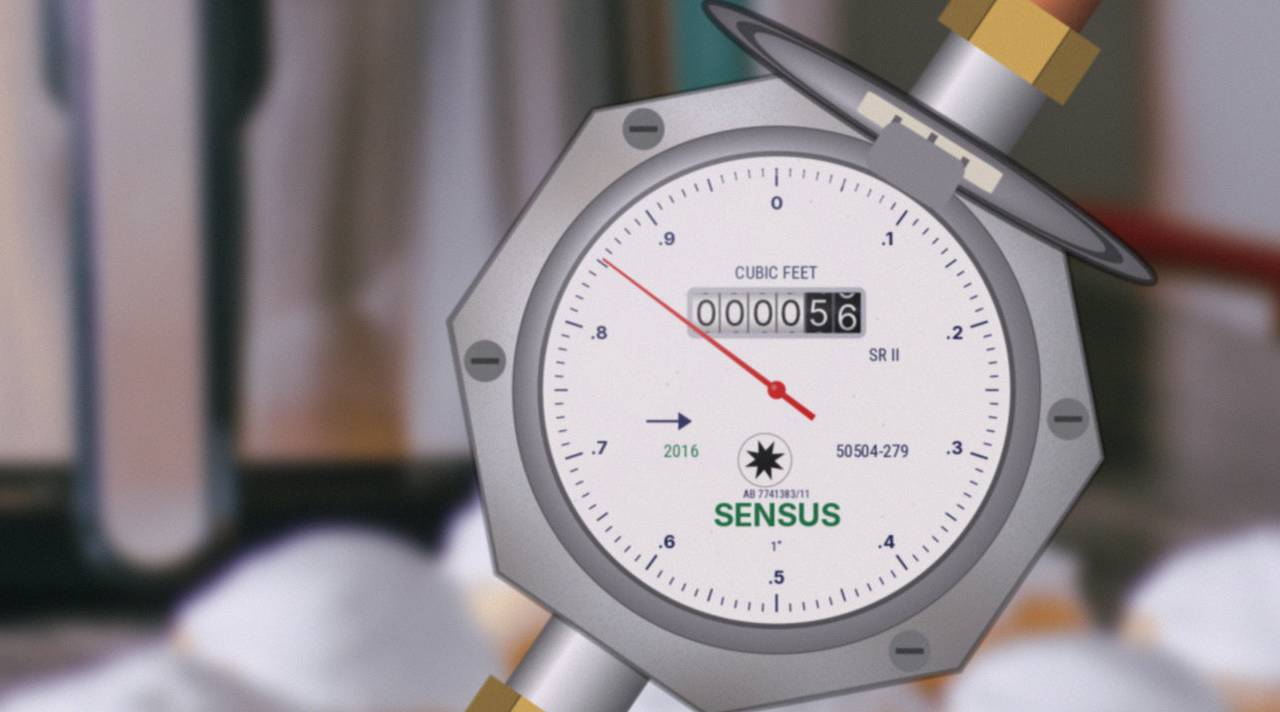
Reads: ft³ 55.85
